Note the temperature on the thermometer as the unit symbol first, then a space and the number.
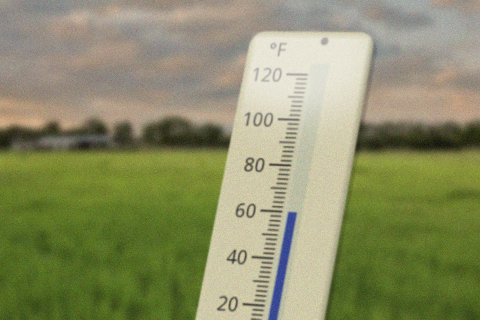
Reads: °F 60
